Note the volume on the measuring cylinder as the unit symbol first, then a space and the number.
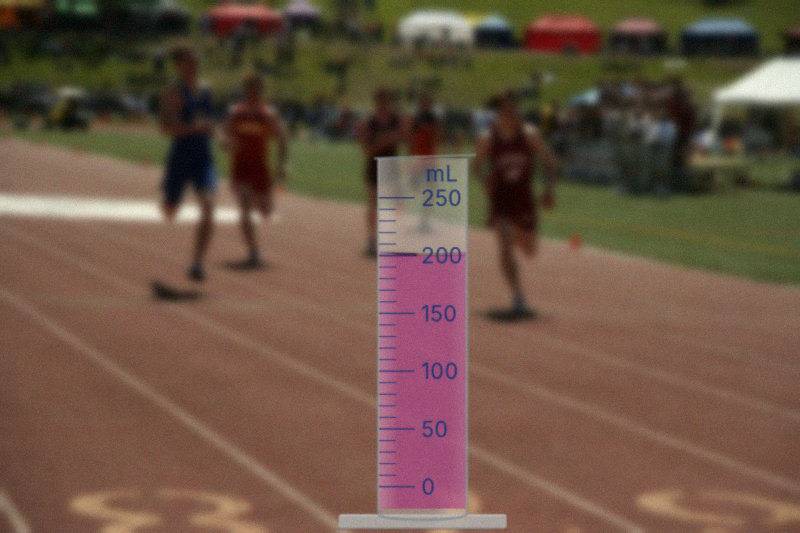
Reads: mL 200
